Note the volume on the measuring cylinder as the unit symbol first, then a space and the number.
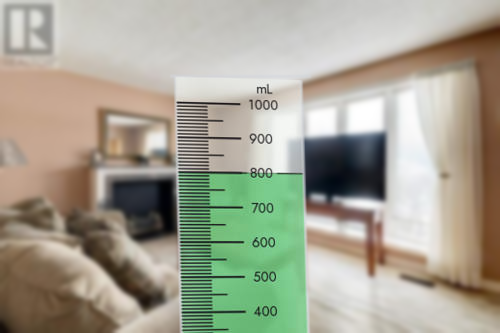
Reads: mL 800
